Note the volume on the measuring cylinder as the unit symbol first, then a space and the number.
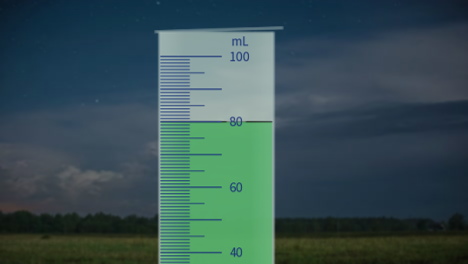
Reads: mL 80
